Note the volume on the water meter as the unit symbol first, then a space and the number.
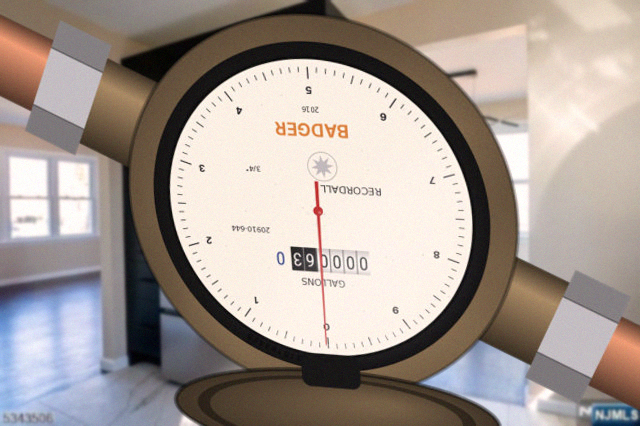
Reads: gal 630.0
